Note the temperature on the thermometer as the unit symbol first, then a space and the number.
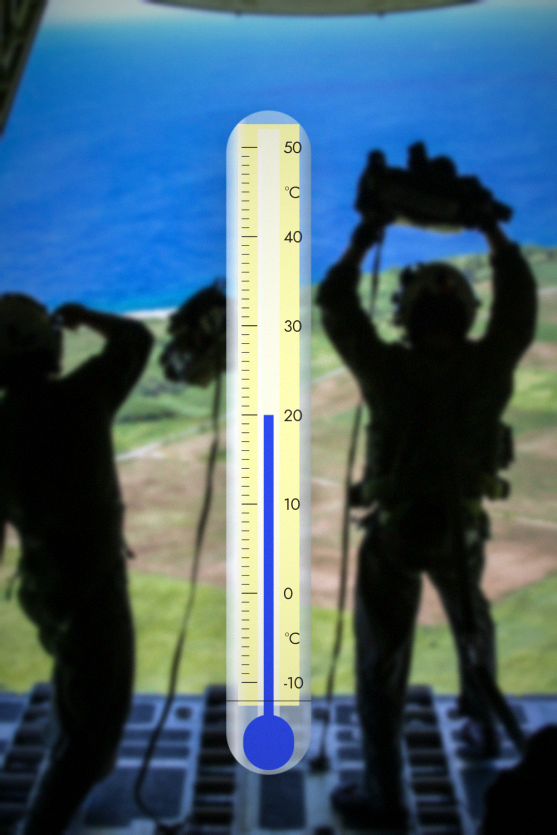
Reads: °C 20
